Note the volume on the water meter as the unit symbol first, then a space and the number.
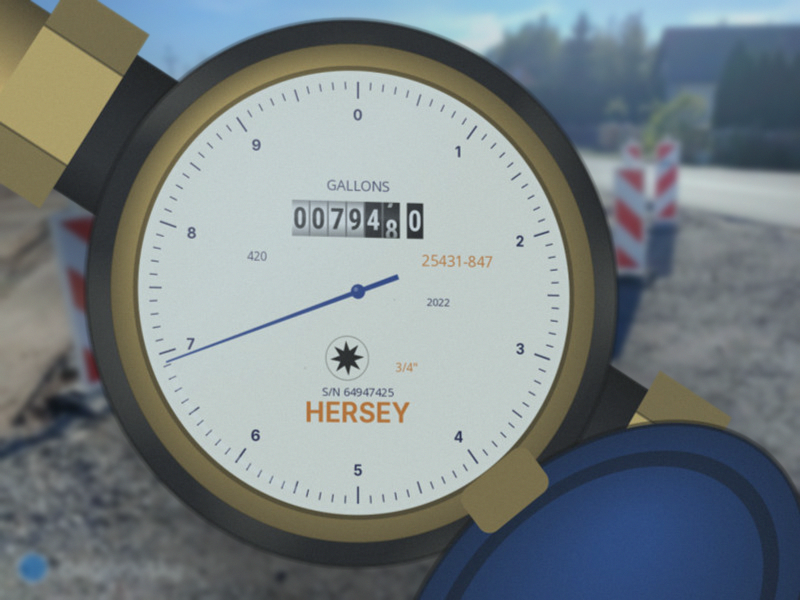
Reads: gal 79476.9
